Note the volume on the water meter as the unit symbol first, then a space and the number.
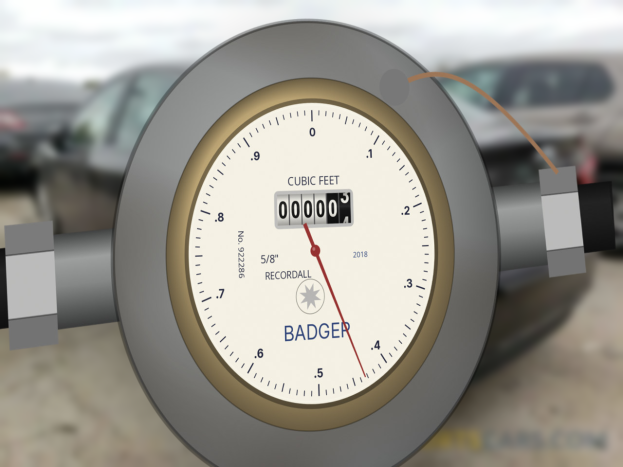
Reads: ft³ 3.43
